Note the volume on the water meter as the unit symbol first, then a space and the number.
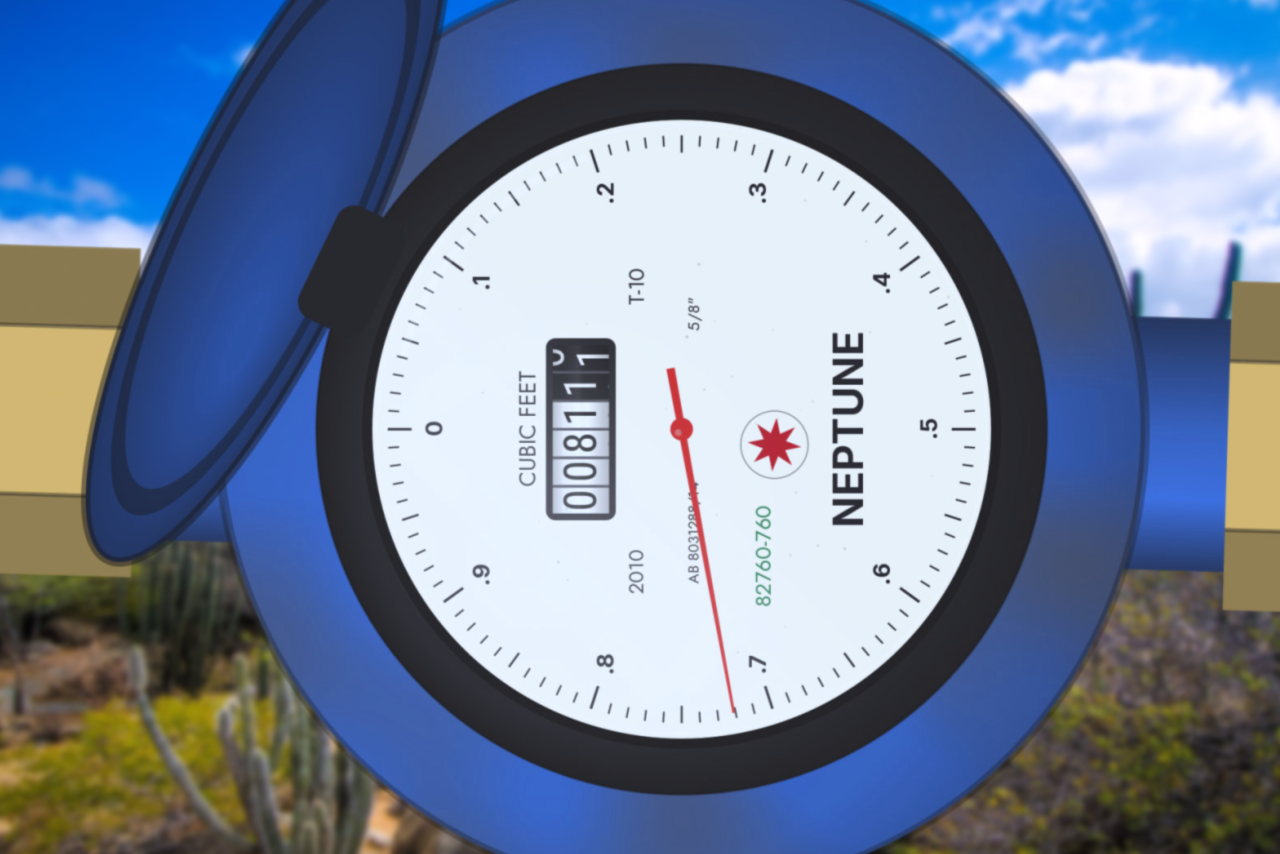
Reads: ft³ 8110.72
